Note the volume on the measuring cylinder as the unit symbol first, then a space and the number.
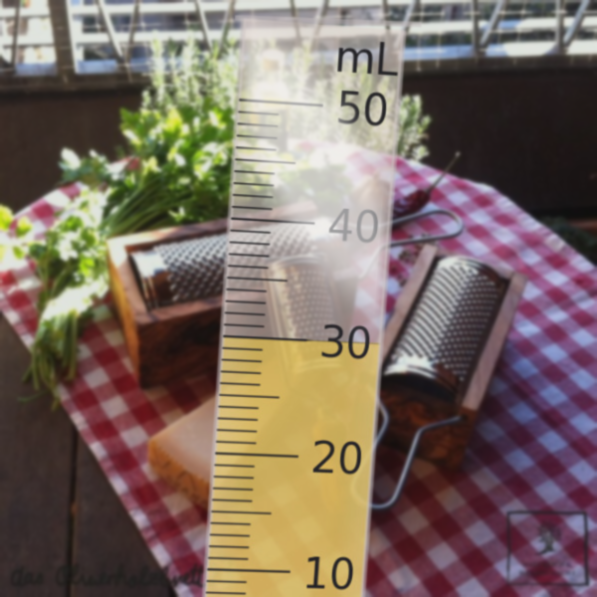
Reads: mL 30
